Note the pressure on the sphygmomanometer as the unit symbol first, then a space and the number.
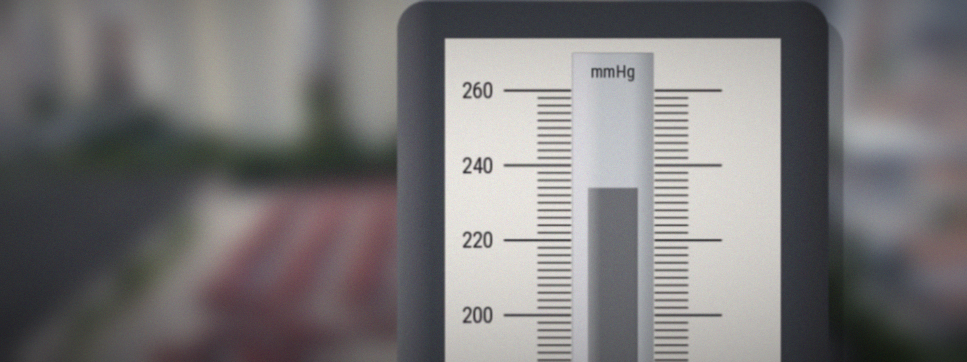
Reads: mmHg 234
